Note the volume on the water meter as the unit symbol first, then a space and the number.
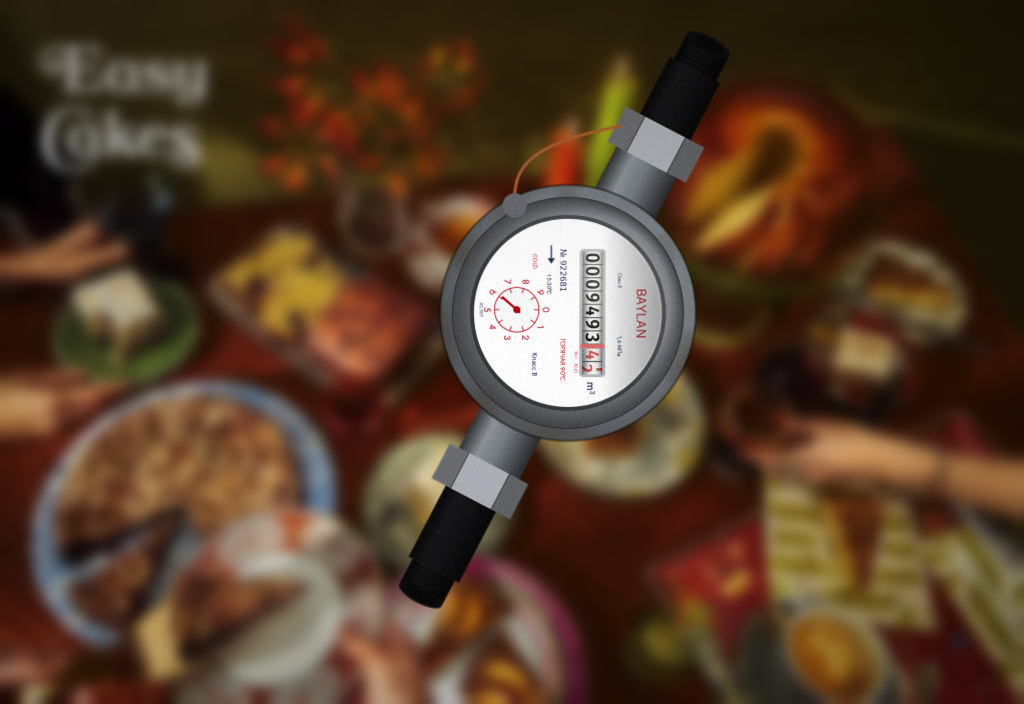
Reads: m³ 9493.416
